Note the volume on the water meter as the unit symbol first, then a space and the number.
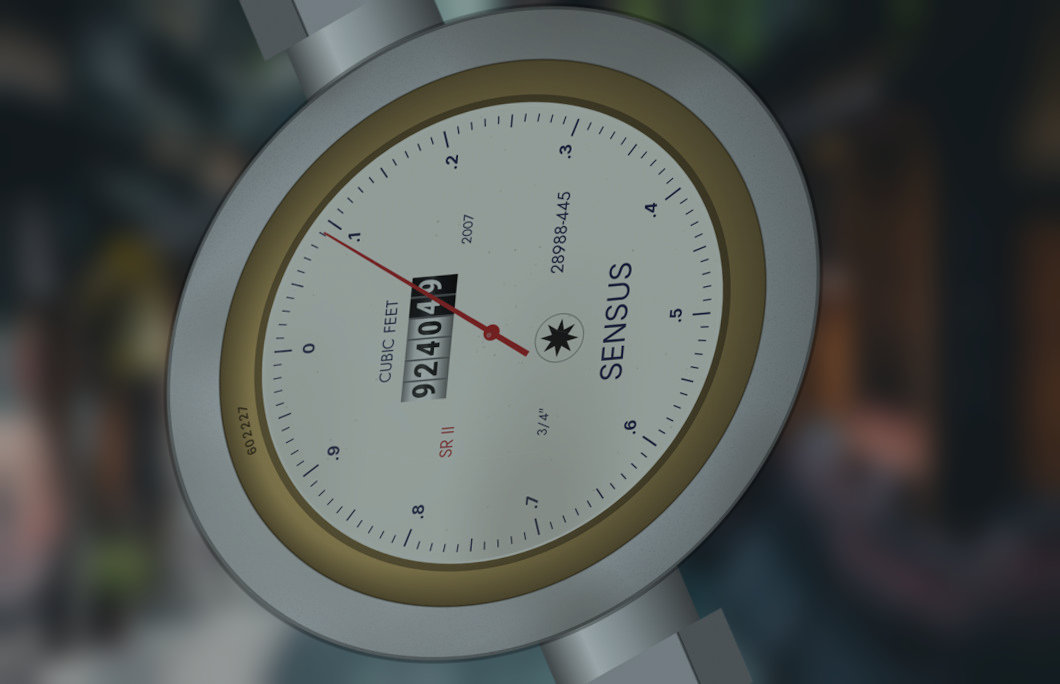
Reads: ft³ 924049.09
